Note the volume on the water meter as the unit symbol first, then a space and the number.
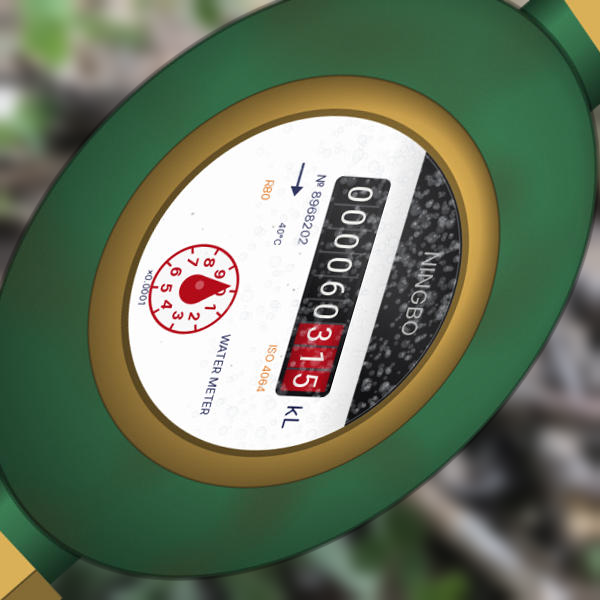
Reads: kL 60.3149
